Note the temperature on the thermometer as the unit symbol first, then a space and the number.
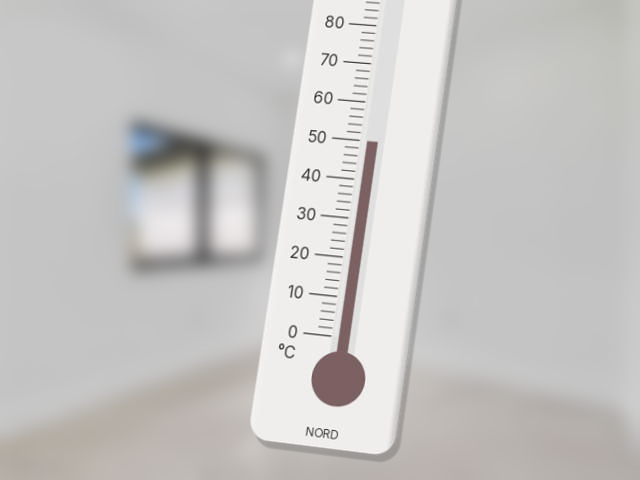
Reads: °C 50
